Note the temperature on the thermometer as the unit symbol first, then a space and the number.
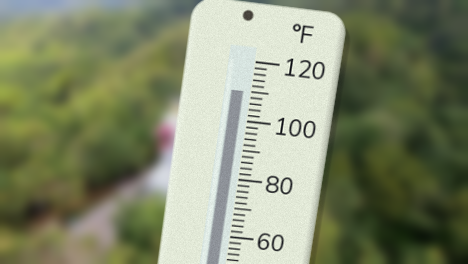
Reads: °F 110
